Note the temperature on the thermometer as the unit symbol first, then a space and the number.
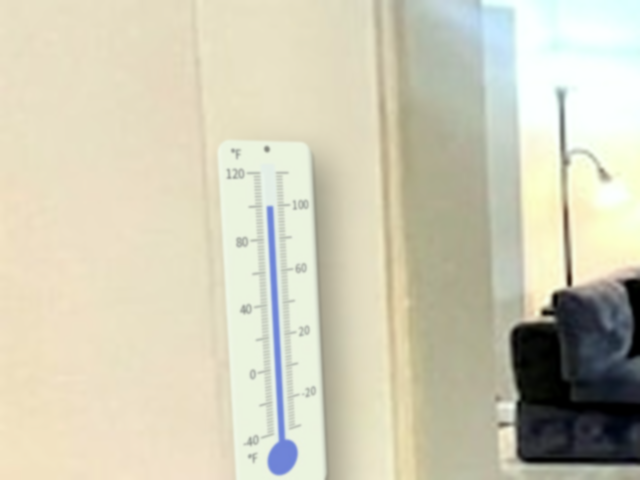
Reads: °F 100
